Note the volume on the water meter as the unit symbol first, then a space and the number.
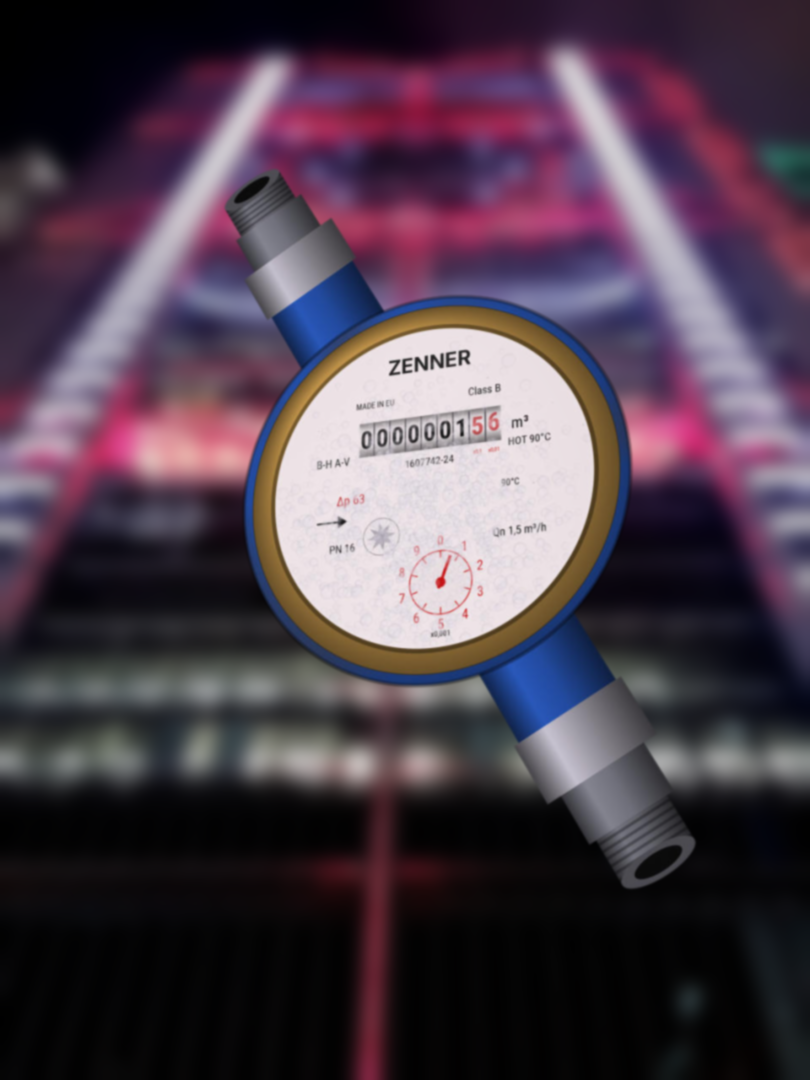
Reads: m³ 1.560
